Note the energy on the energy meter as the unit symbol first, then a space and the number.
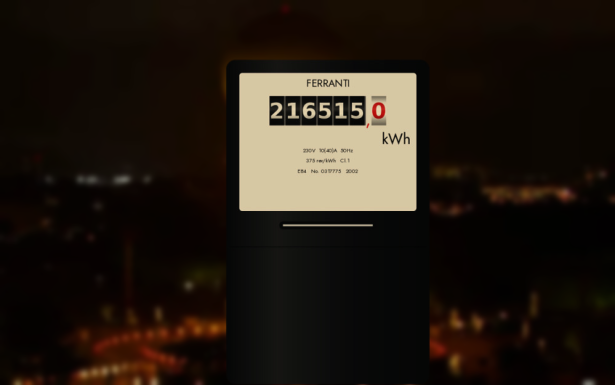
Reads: kWh 216515.0
